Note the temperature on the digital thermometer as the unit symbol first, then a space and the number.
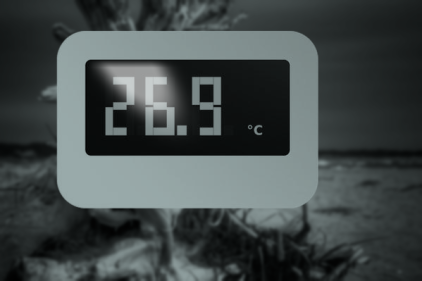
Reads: °C 26.9
